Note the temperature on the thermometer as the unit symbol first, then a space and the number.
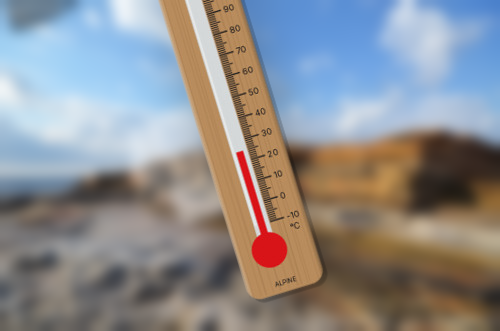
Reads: °C 25
